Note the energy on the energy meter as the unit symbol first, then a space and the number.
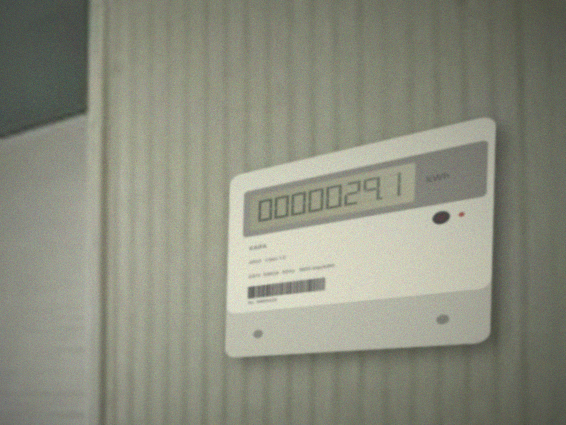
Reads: kWh 29.1
